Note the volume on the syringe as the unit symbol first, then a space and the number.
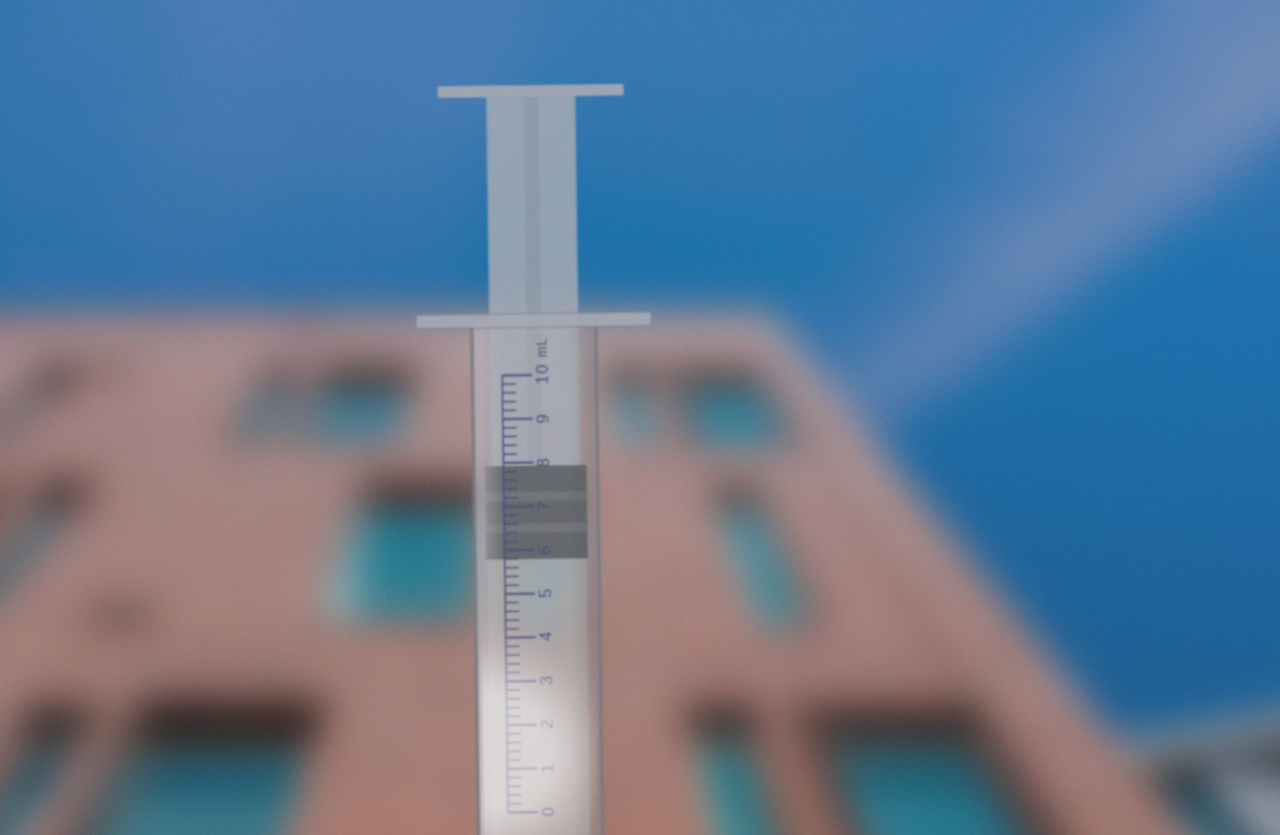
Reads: mL 5.8
